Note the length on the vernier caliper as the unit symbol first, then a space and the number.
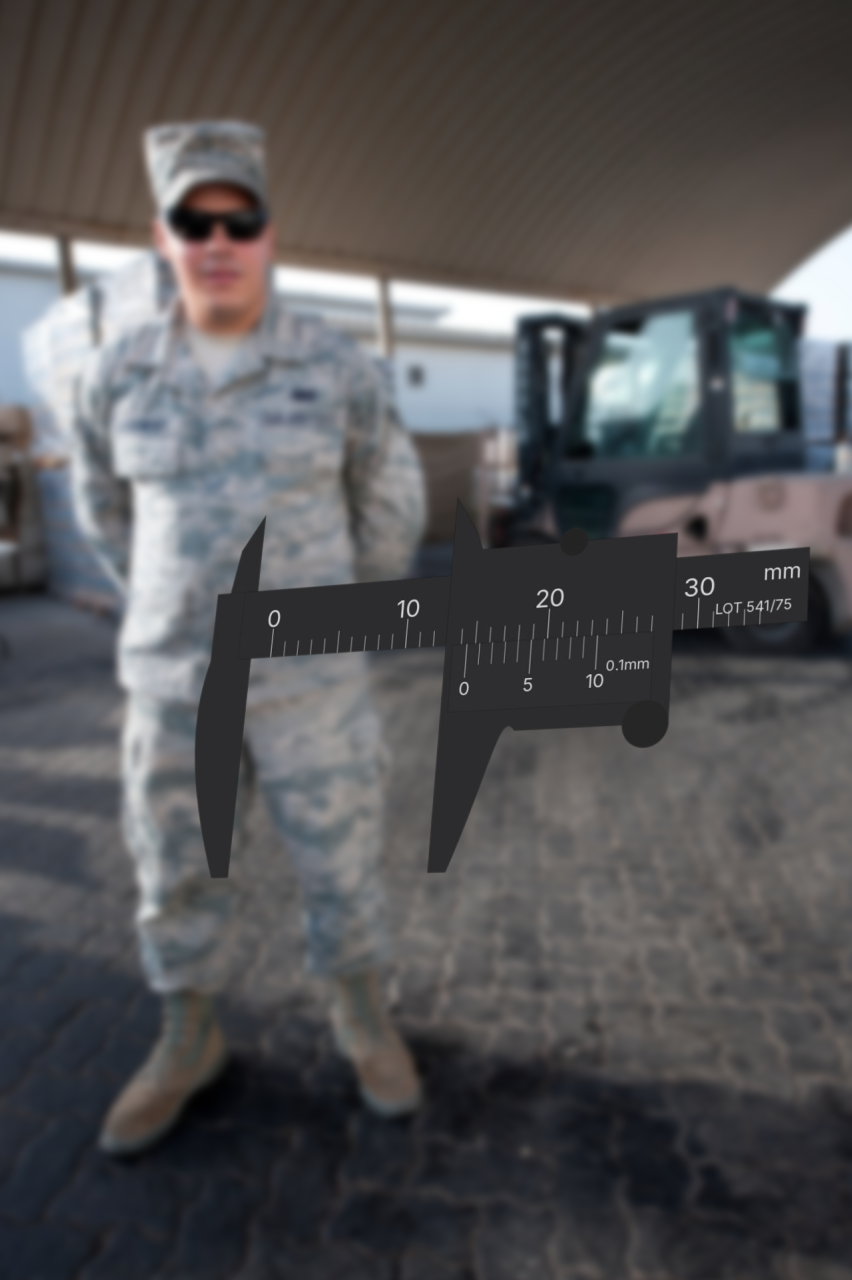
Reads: mm 14.4
